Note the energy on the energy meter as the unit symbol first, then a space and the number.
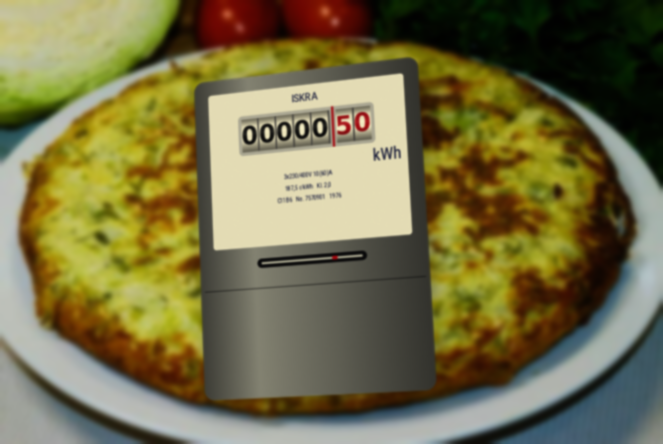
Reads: kWh 0.50
